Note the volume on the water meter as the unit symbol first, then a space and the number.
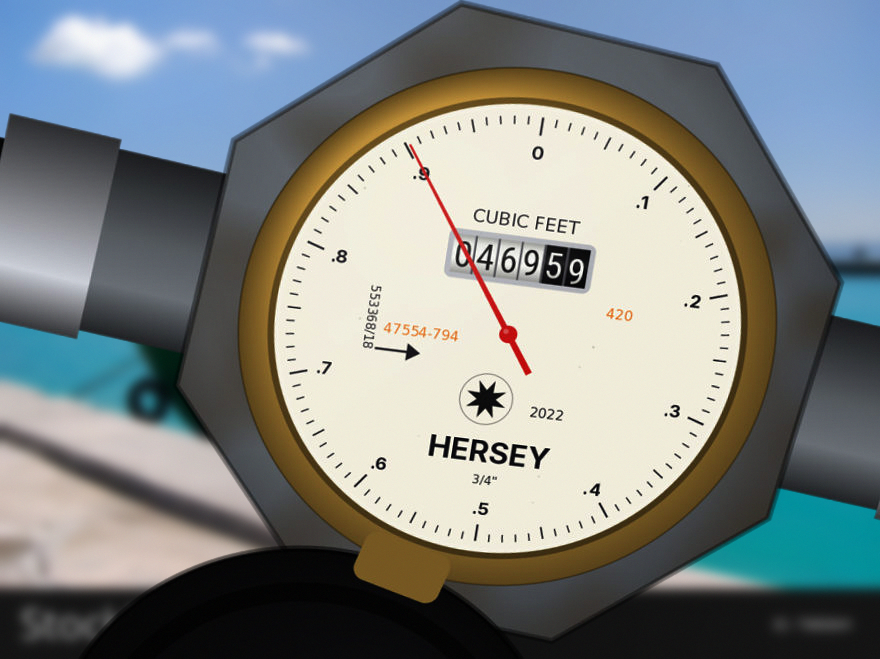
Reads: ft³ 46958.90
